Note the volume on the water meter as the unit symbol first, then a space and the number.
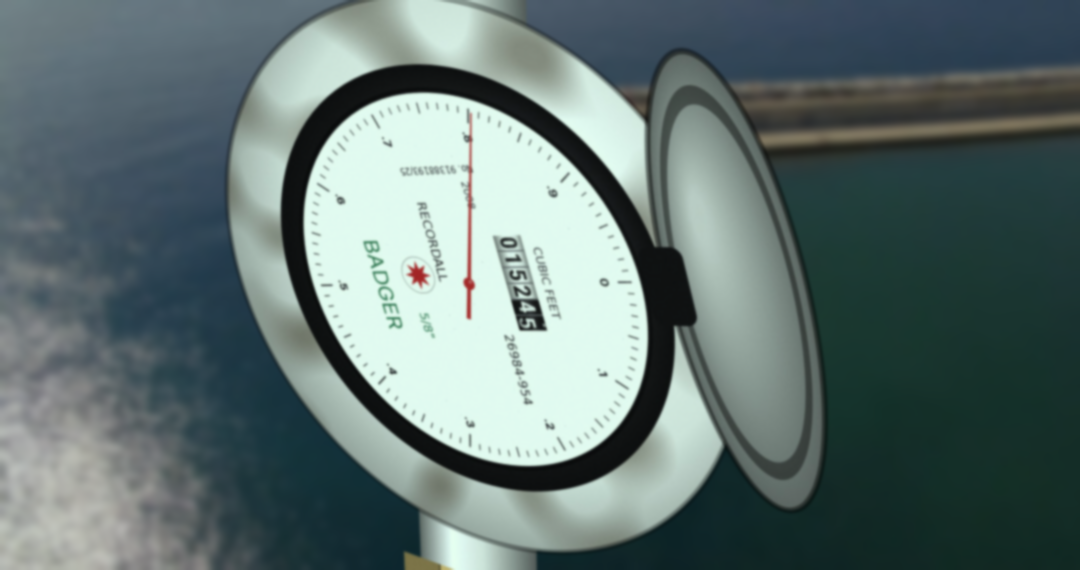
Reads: ft³ 15244.80
